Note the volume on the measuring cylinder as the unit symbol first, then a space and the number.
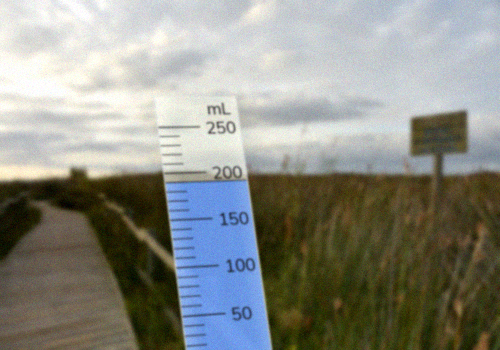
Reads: mL 190
